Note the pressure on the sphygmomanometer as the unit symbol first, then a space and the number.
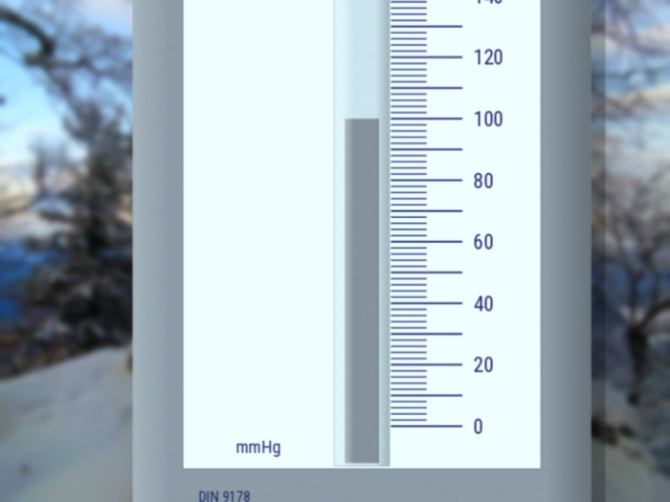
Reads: mmHg 100
